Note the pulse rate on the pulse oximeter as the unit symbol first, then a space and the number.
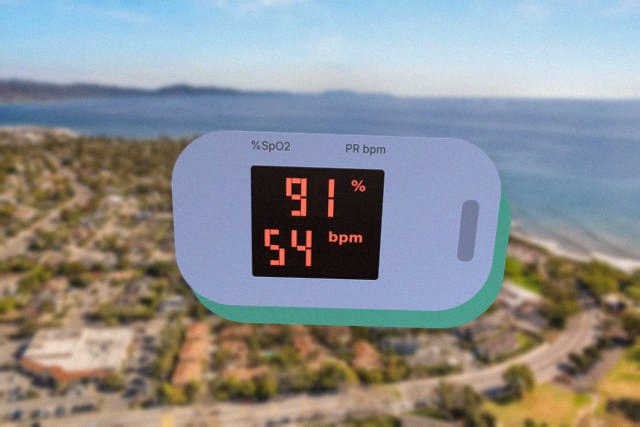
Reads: bpm 54
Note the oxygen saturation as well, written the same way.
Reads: % 91
